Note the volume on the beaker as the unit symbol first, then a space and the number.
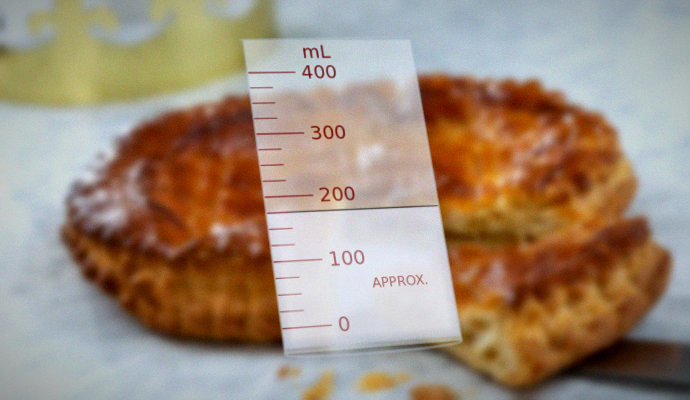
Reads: mL 175
